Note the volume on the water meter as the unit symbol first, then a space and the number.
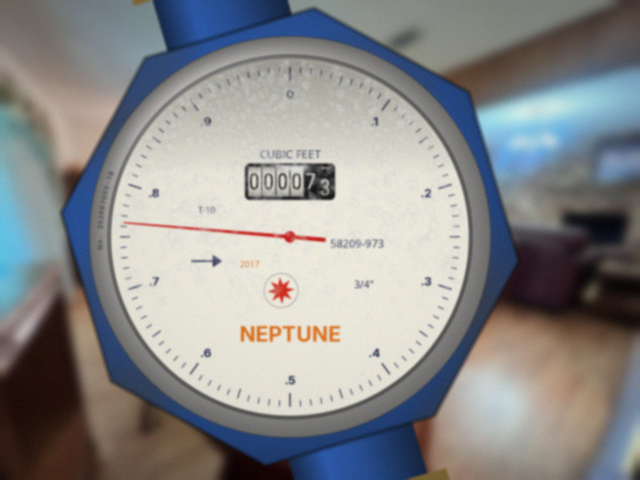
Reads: ft³ 72.76
